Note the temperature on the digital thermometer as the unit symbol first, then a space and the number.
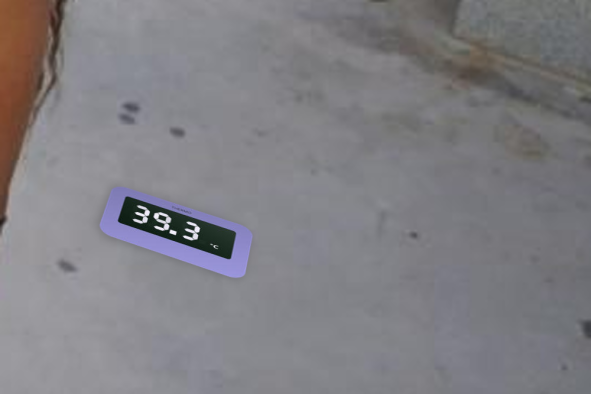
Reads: °C 39.3
